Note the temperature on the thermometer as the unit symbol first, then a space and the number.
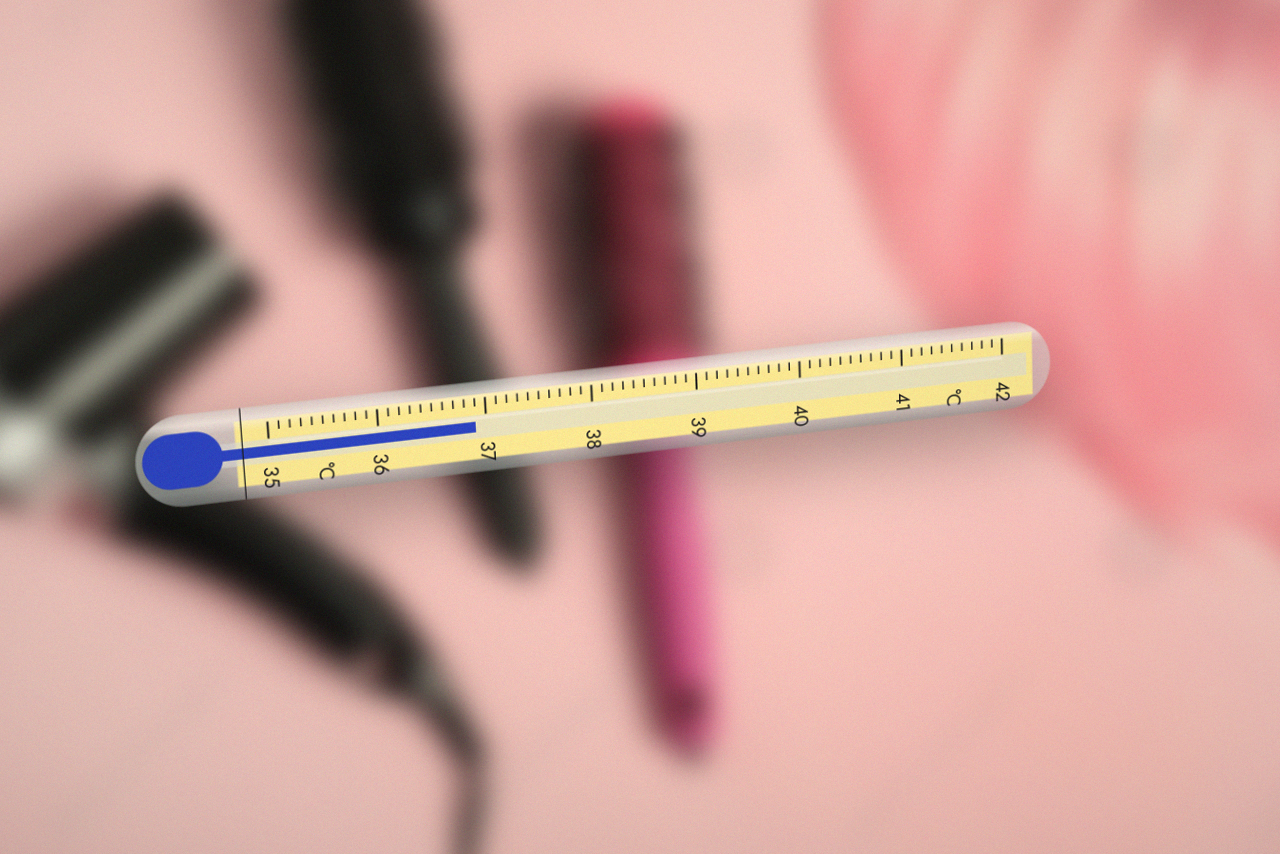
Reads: °C 36.9
